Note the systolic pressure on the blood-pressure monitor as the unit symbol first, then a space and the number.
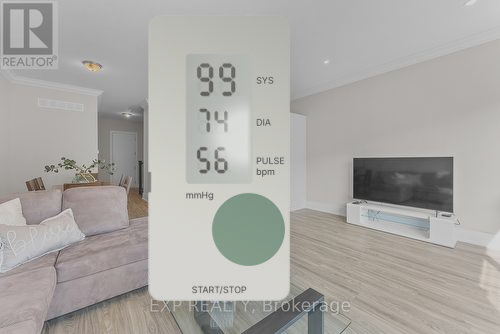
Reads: mmHg 99
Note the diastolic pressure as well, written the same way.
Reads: mmHg 74
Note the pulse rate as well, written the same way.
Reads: bpm 56
